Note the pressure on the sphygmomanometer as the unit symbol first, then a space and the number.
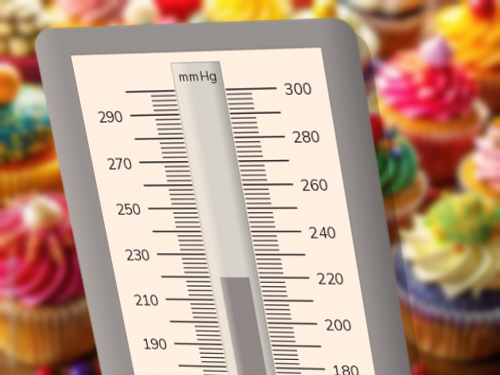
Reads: mmHg 220
